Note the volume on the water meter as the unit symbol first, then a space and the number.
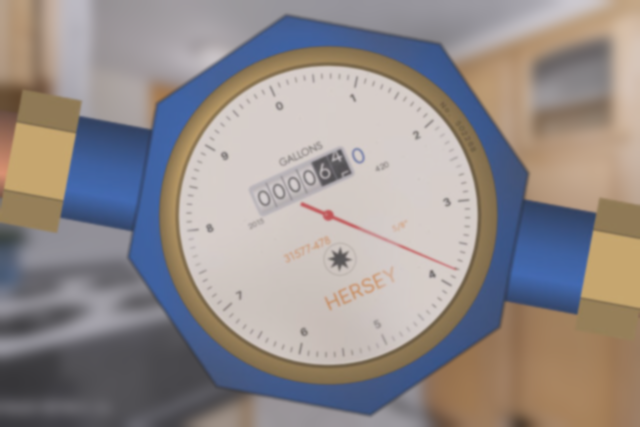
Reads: gal 643.8
